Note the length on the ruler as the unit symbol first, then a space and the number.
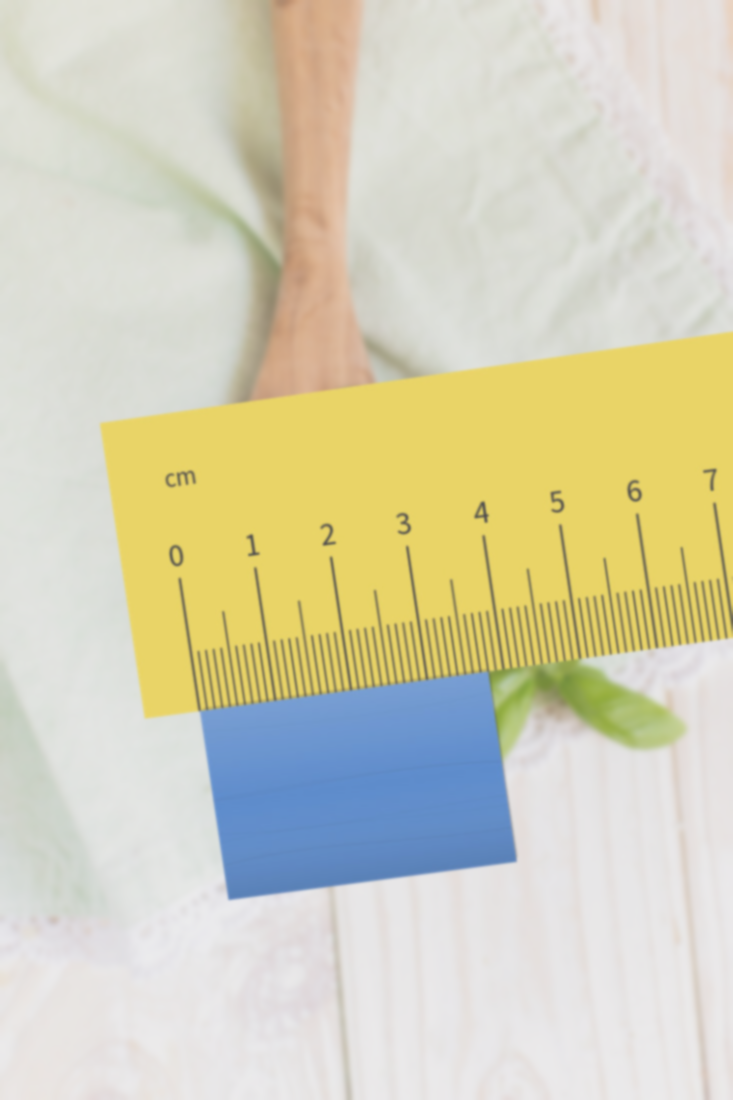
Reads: cm 3.8
